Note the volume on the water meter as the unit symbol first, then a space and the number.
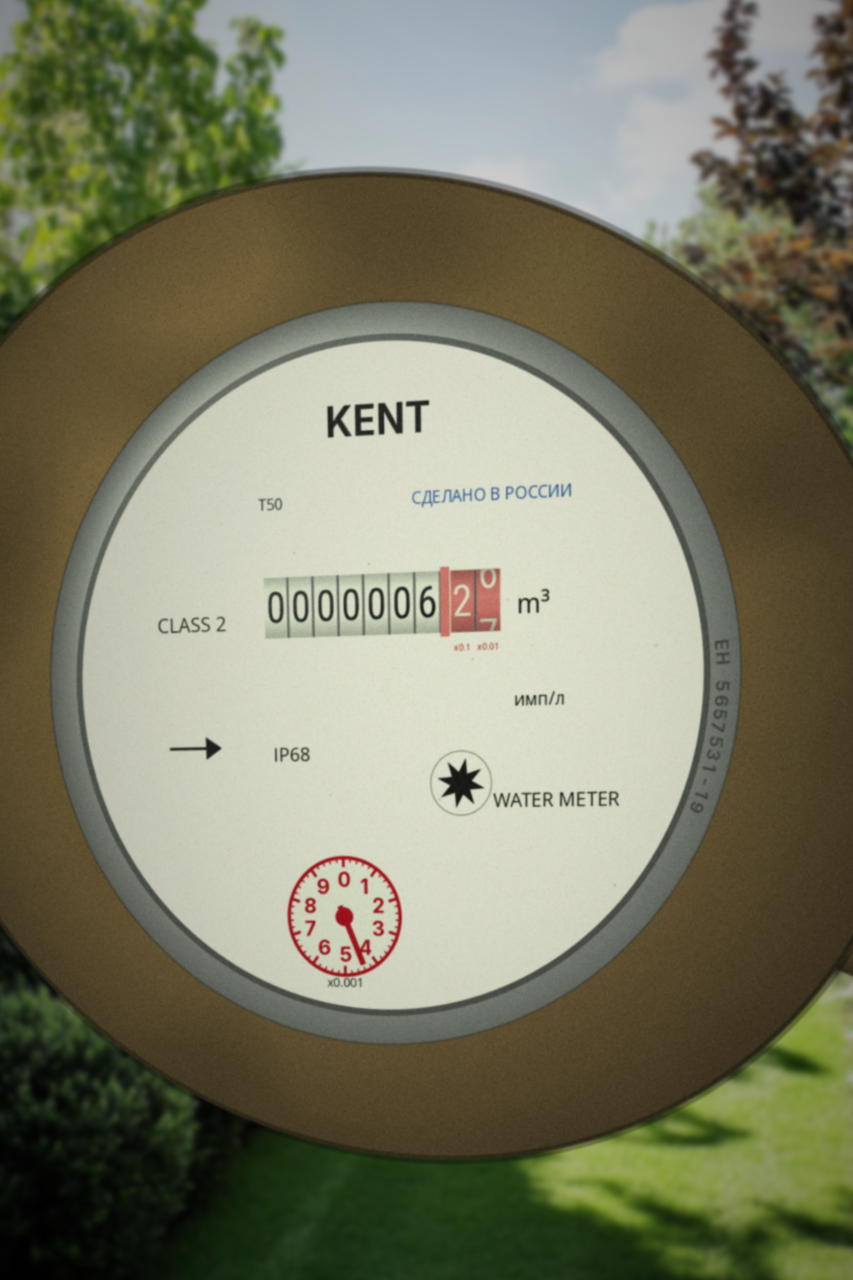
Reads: m³ 6.264
